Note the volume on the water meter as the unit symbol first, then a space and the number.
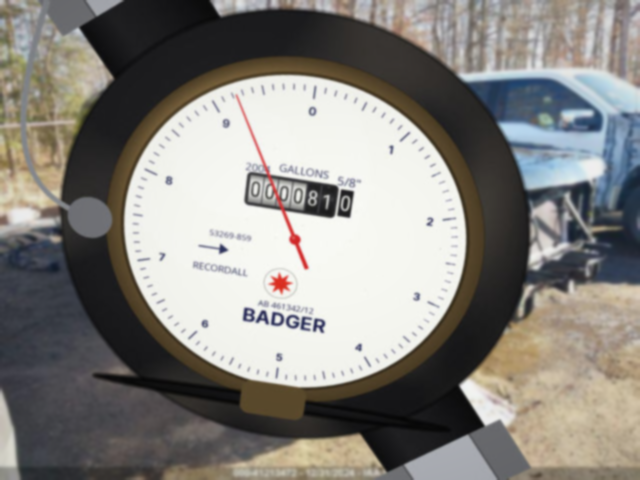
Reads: gal 809.2
